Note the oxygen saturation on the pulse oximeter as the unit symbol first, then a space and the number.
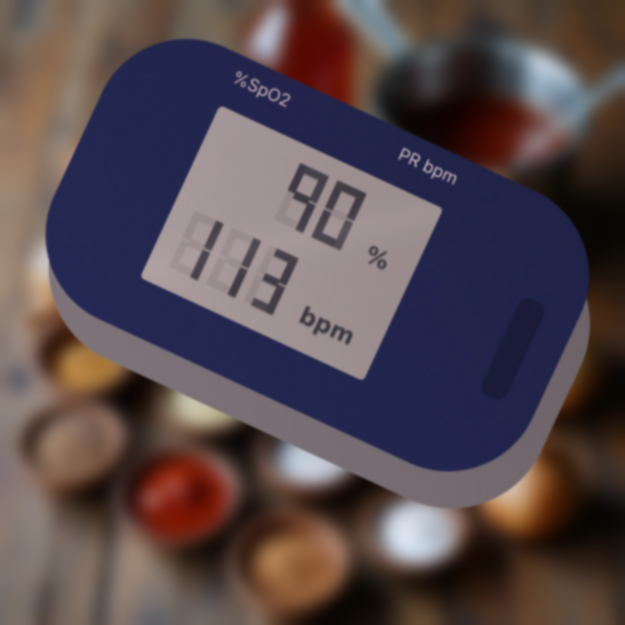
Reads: % 90
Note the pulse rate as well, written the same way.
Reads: bpm 113
